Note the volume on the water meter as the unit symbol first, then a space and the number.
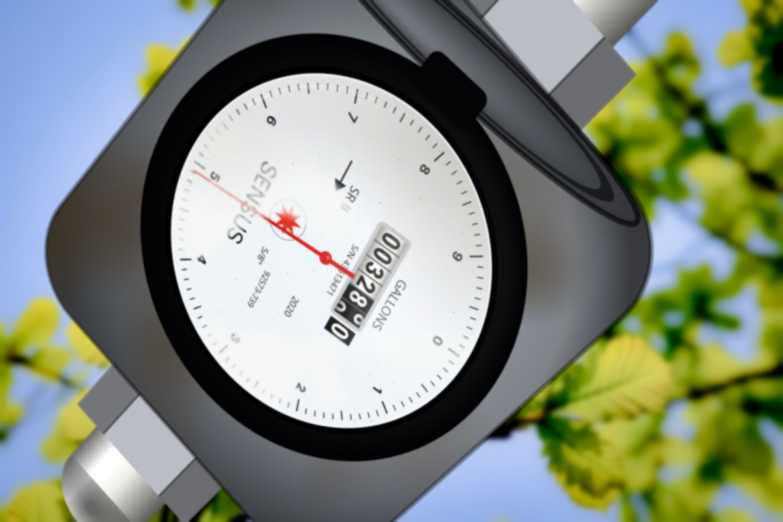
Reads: gal 32884.9
